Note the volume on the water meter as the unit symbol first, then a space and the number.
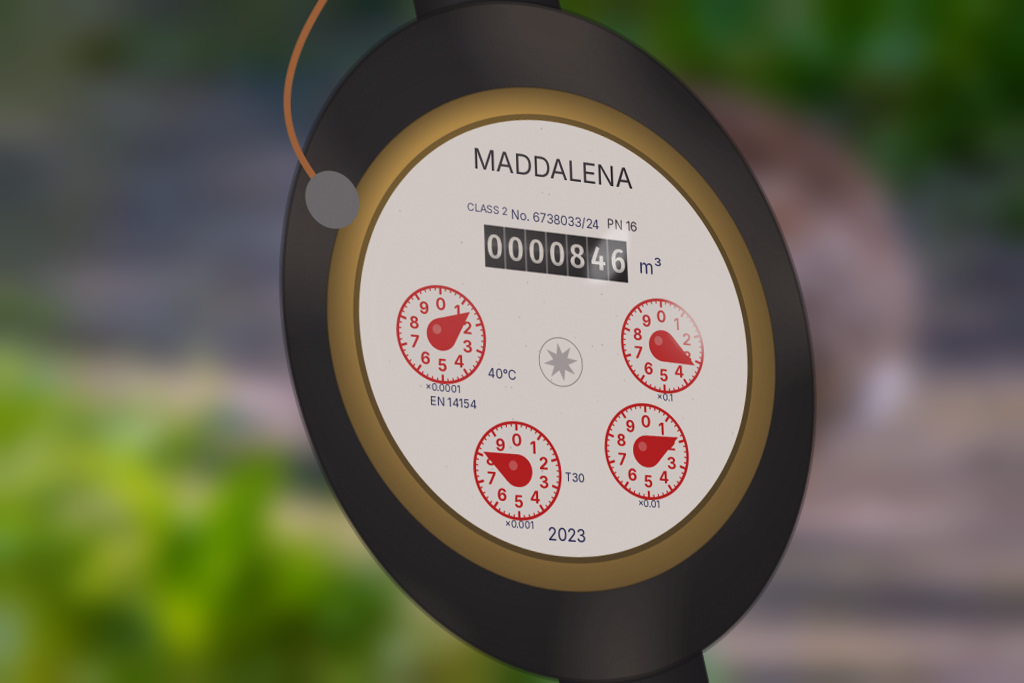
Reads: m³ 846.3181
